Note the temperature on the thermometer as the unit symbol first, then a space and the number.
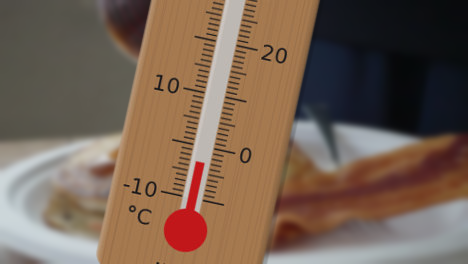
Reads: °C -3
